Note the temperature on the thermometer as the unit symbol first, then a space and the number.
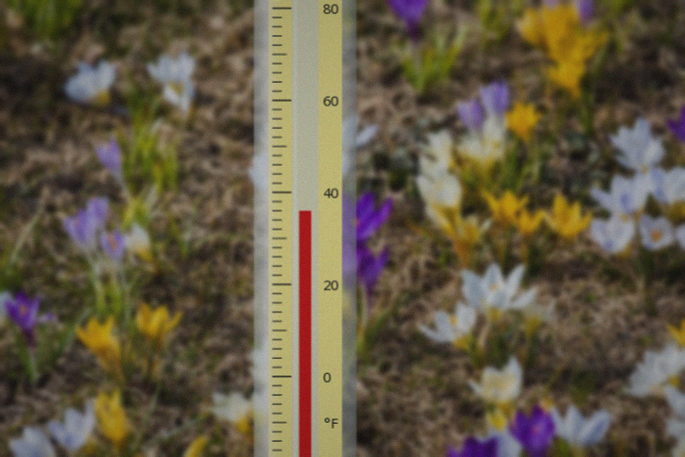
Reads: °F 36
